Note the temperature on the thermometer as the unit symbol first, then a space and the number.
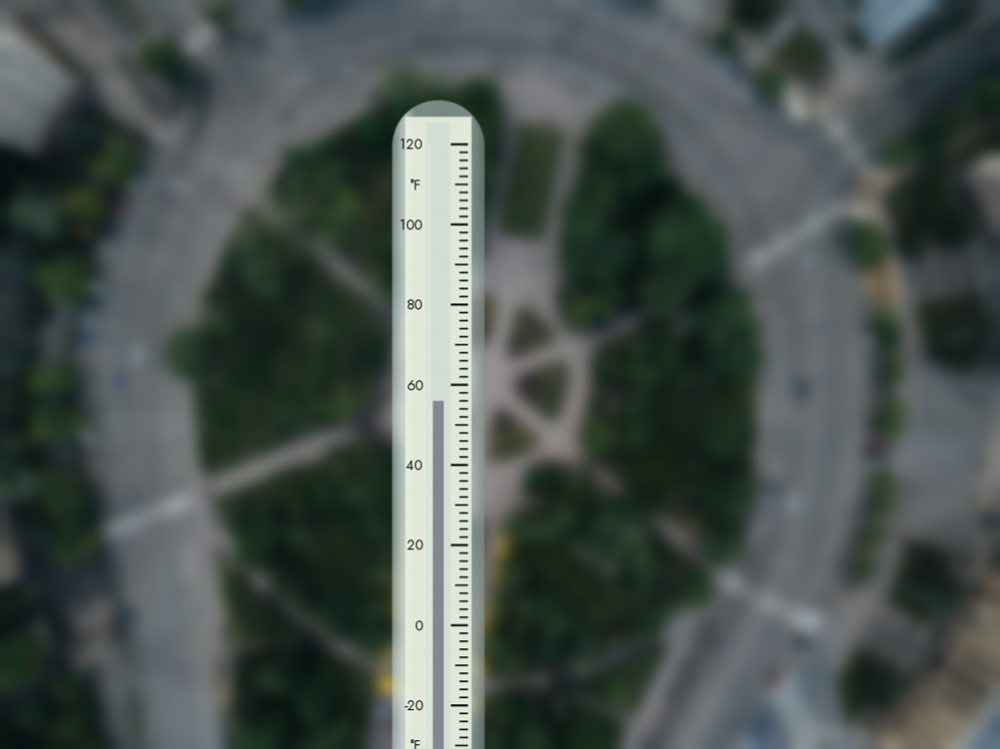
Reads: °F 56
